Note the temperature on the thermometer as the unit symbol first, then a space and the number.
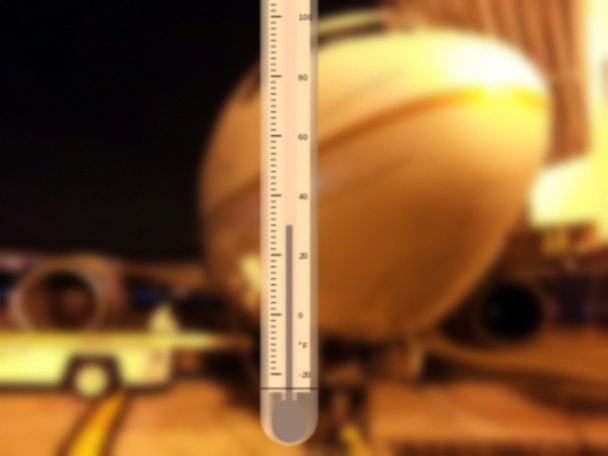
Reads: °F 30
